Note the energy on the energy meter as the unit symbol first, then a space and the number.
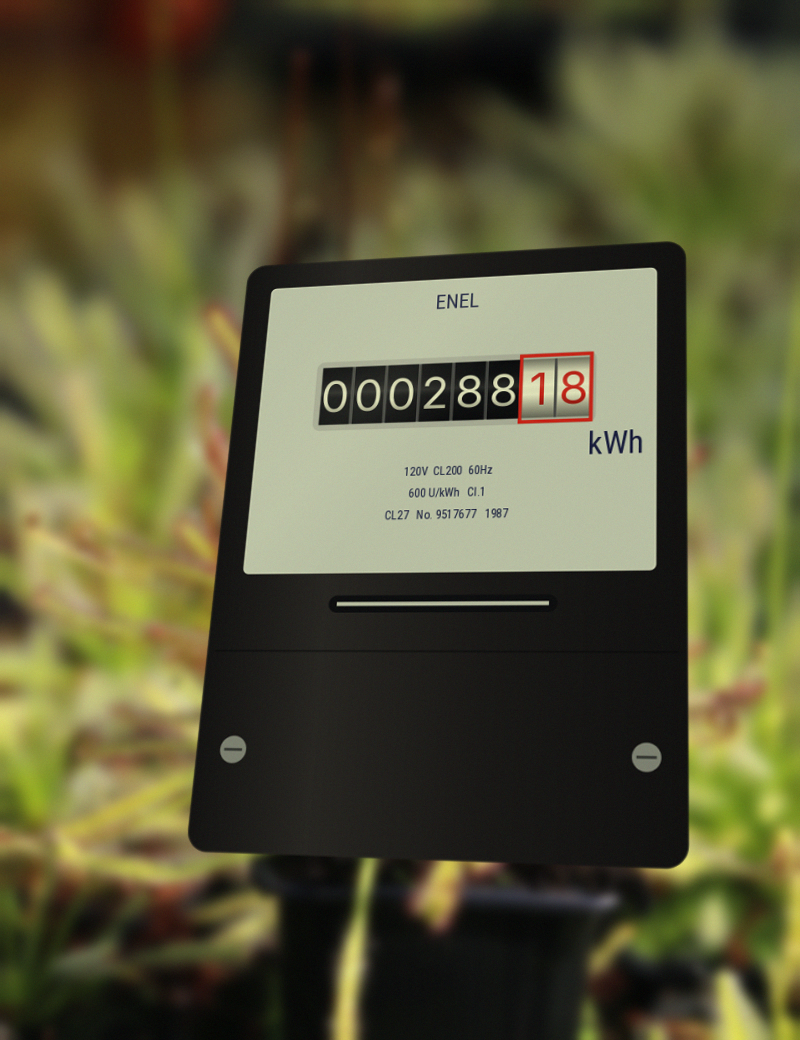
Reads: kWh 288.18
